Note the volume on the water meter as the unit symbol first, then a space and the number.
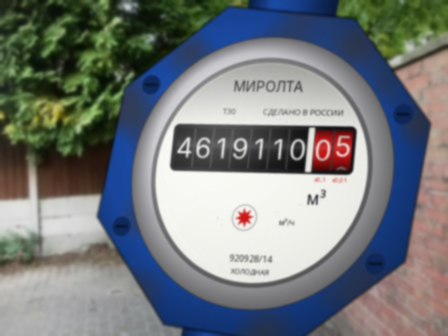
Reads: m³ 4619110.05
